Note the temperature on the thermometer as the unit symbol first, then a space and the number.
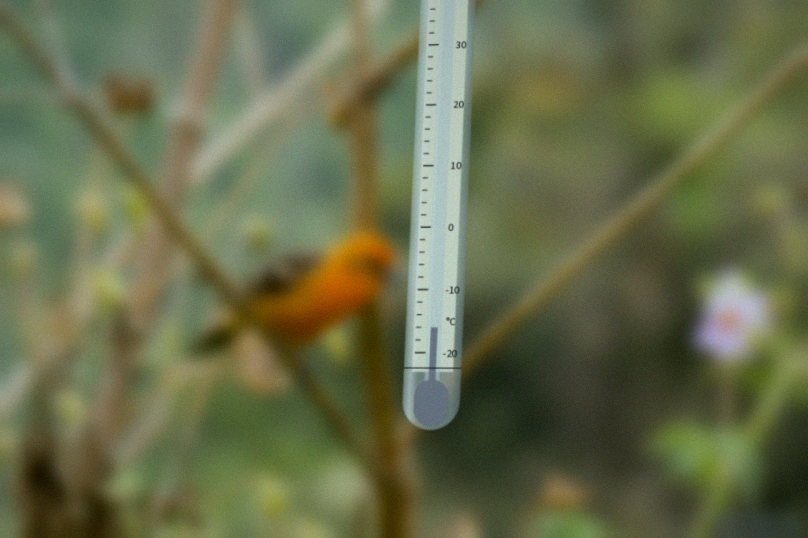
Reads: °C -16
